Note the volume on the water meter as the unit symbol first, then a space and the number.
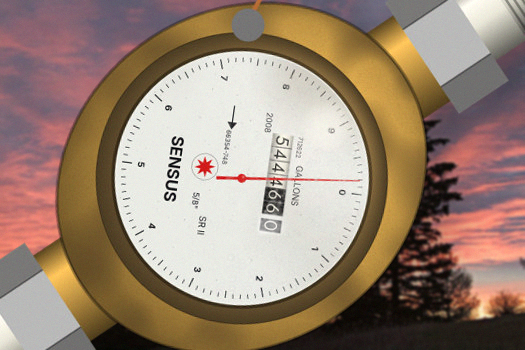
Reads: gal 5444659.8
